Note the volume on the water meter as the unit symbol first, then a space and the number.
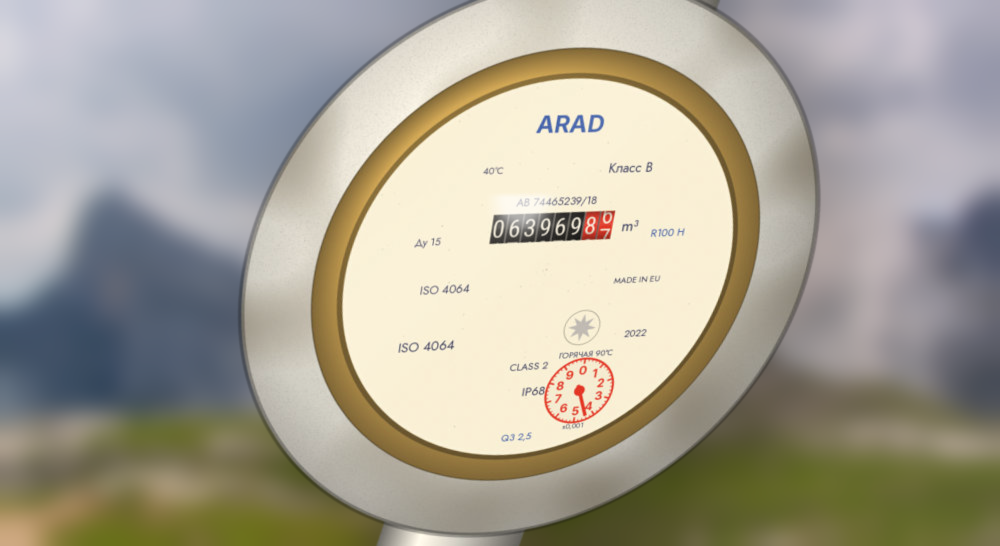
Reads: m³ 63969.864
